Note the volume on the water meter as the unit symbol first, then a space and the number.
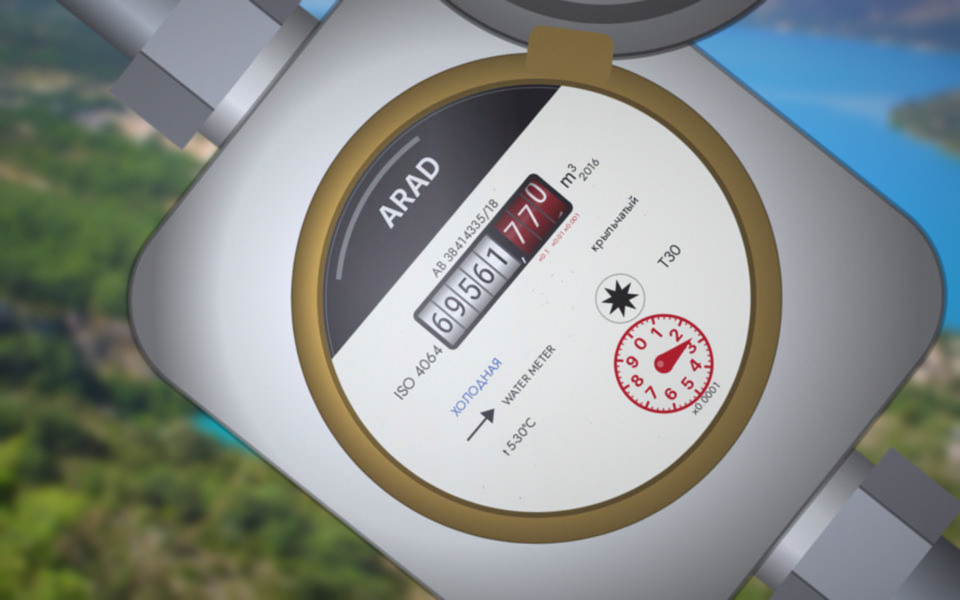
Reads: m³ 69561.7702
